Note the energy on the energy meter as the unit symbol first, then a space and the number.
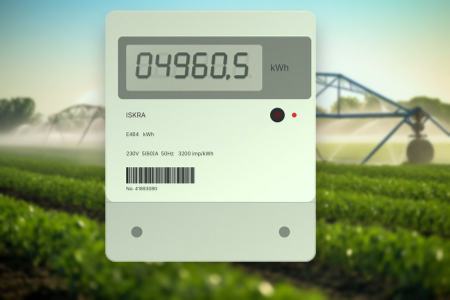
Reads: kWh 4960.5
